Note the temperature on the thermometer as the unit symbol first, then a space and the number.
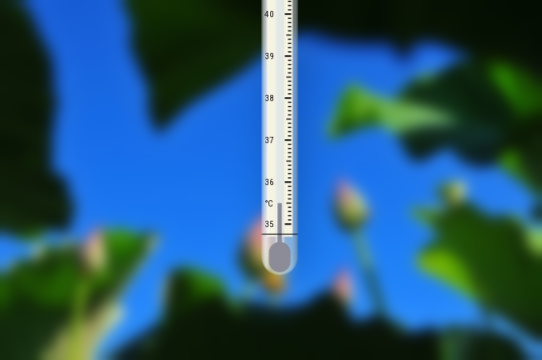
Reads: °C 35.5
